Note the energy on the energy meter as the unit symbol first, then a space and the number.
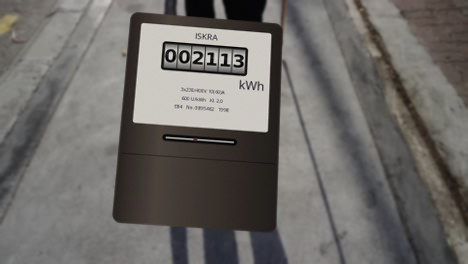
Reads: kWh 2113
